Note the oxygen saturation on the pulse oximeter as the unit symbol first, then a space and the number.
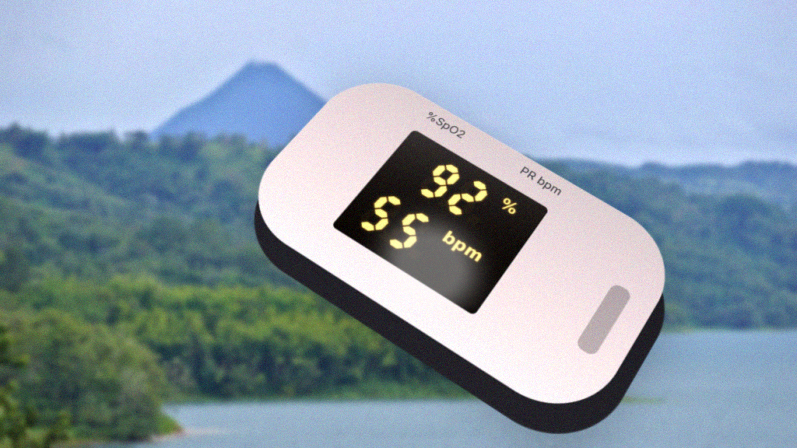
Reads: % 92
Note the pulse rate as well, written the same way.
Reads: bpm 55
